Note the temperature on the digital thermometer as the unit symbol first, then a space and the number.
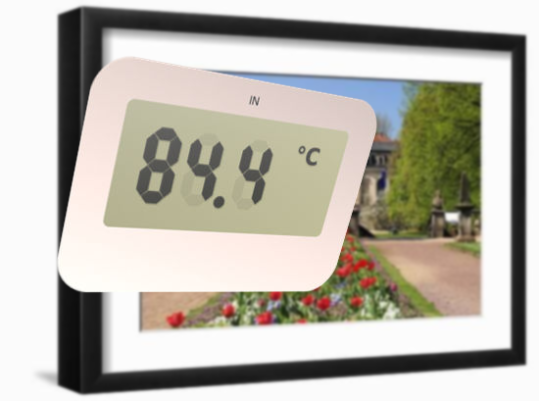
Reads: °C 84.4
